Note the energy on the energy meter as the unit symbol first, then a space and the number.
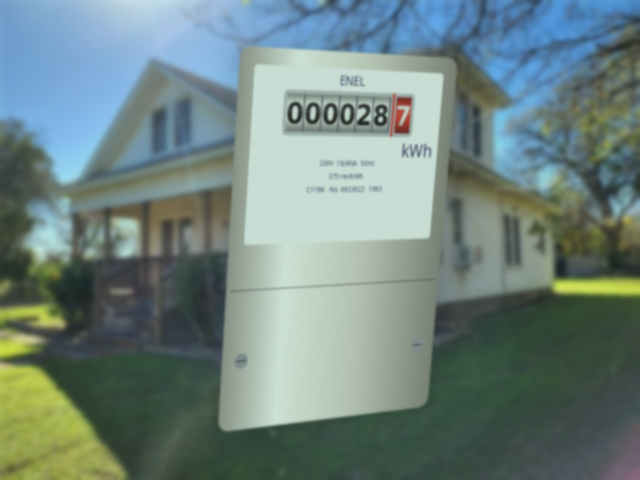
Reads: kWh 28.7
